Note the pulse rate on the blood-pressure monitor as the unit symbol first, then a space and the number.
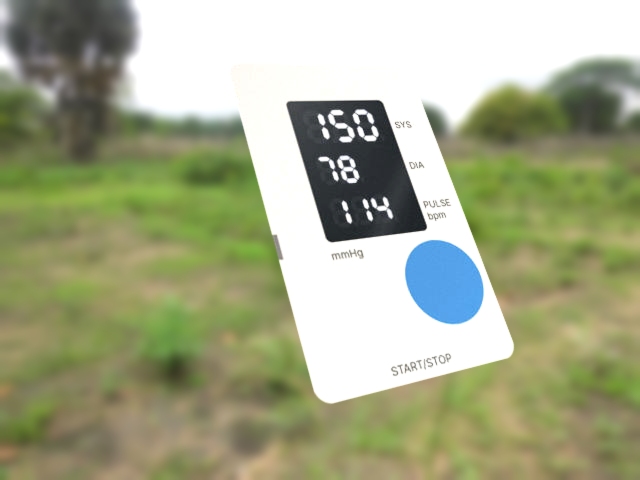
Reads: bpm 114
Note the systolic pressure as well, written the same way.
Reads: mmHg 150
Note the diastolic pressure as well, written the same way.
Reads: mmHg 78
